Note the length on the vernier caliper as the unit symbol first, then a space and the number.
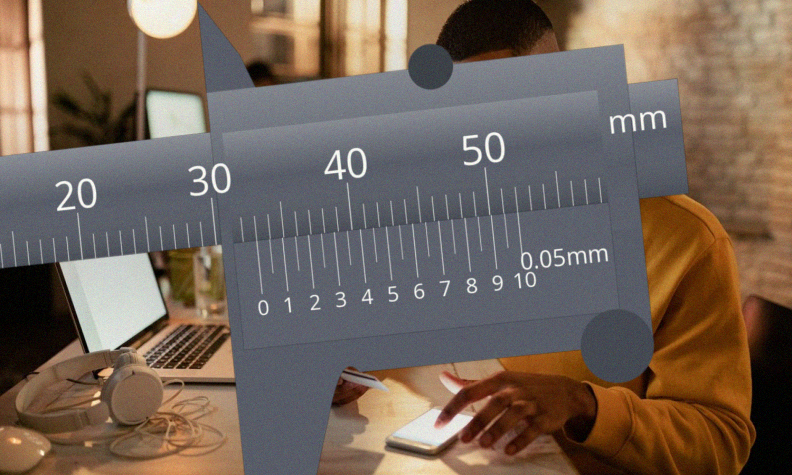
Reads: mm 33.0
